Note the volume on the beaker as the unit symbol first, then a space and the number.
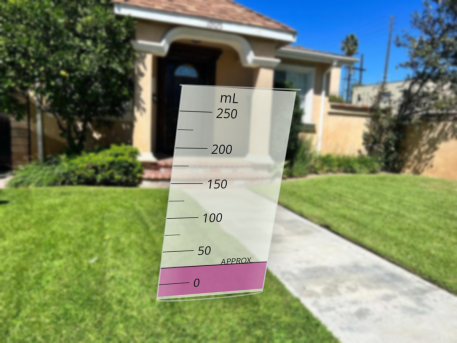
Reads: mL 25
